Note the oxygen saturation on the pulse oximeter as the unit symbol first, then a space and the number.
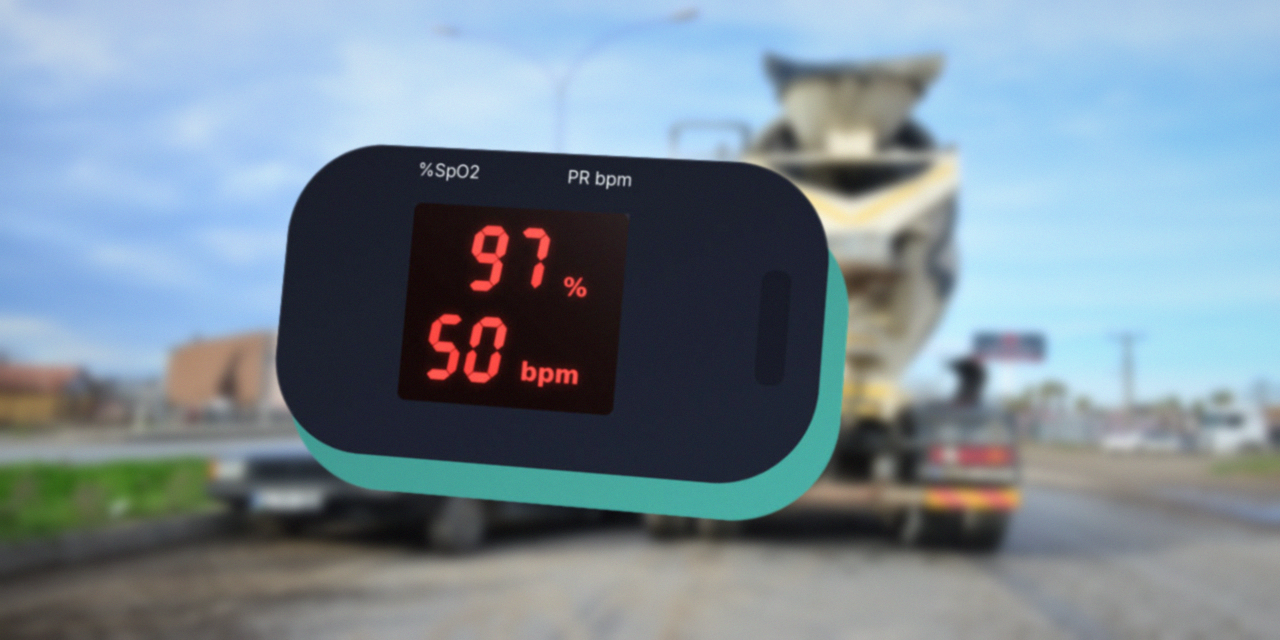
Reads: % 97
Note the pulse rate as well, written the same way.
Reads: bpm 50
